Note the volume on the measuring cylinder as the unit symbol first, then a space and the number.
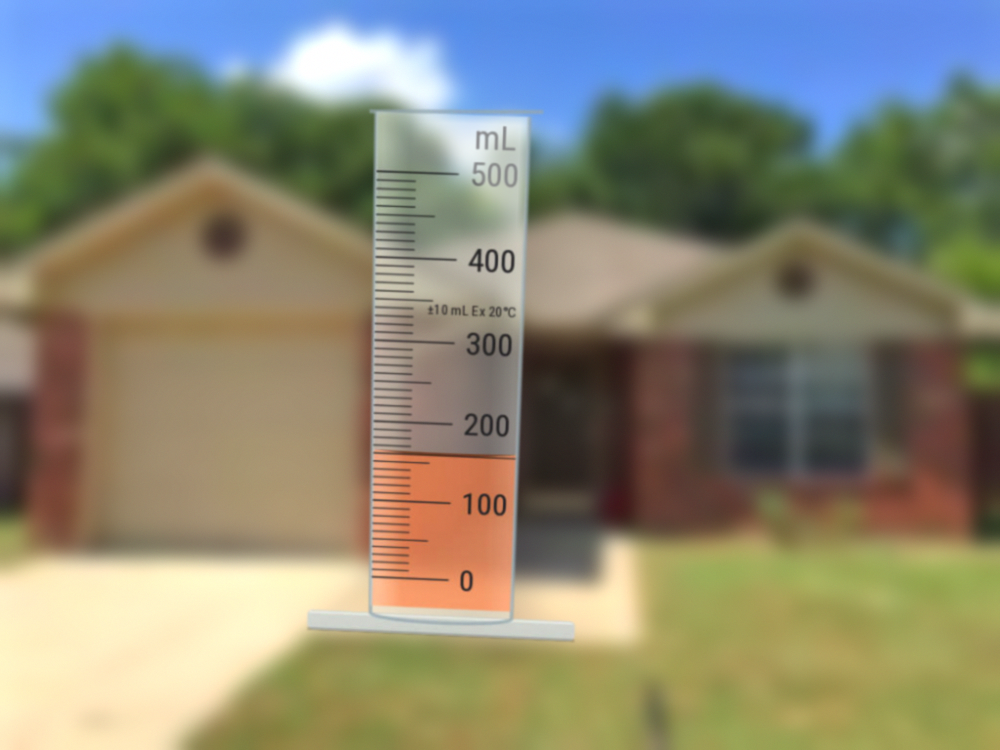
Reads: mL 160
